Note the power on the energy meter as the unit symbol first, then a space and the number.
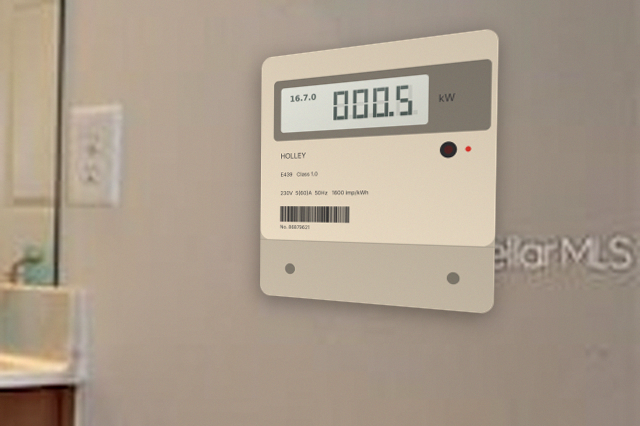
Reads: kW 0.5
